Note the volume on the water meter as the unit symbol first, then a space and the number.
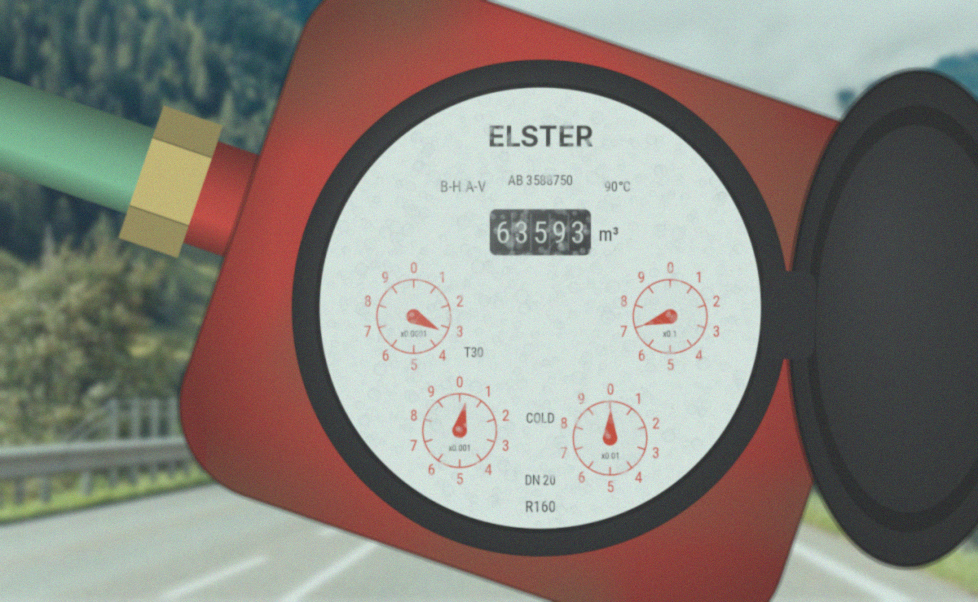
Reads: m³ 63593.7003
